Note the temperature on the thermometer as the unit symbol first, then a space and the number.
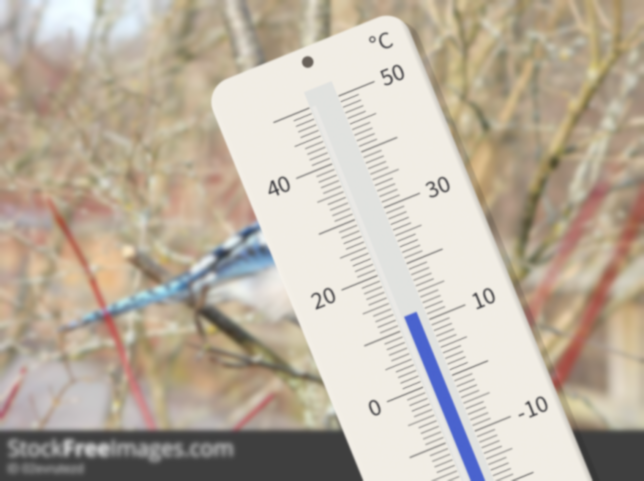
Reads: °C 12
